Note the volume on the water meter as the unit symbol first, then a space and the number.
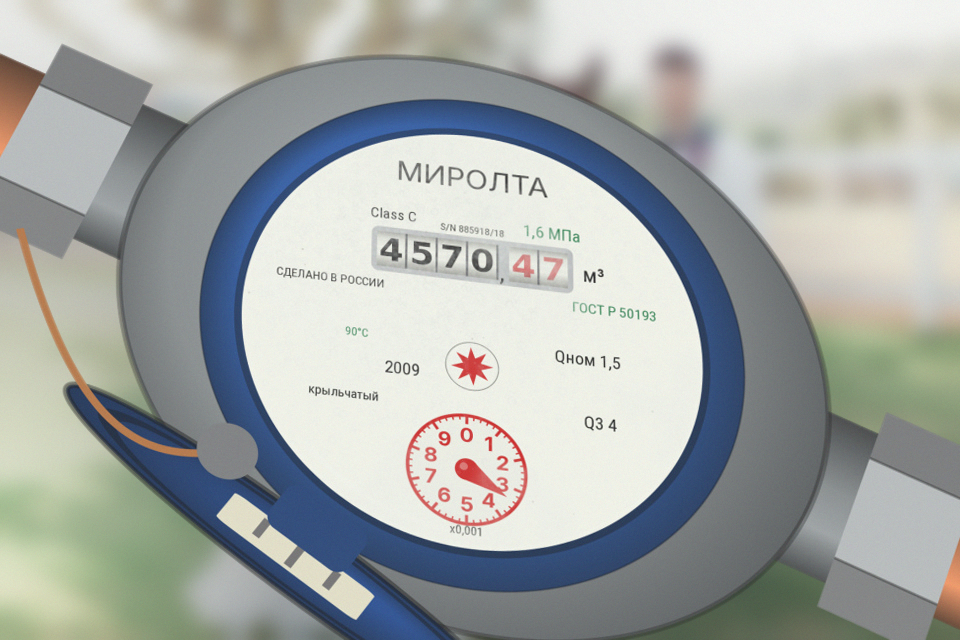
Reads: m³ 4570.473
